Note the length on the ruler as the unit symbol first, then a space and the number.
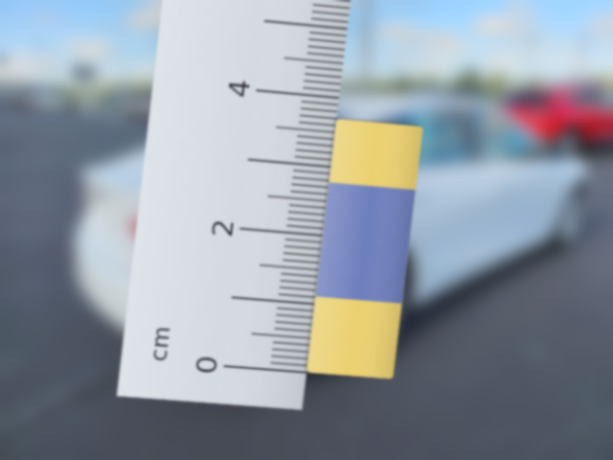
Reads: cm 3.7
